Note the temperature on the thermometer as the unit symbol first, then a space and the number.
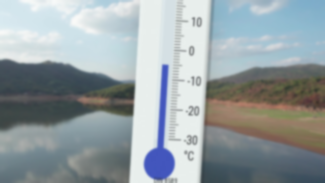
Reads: °C -5
